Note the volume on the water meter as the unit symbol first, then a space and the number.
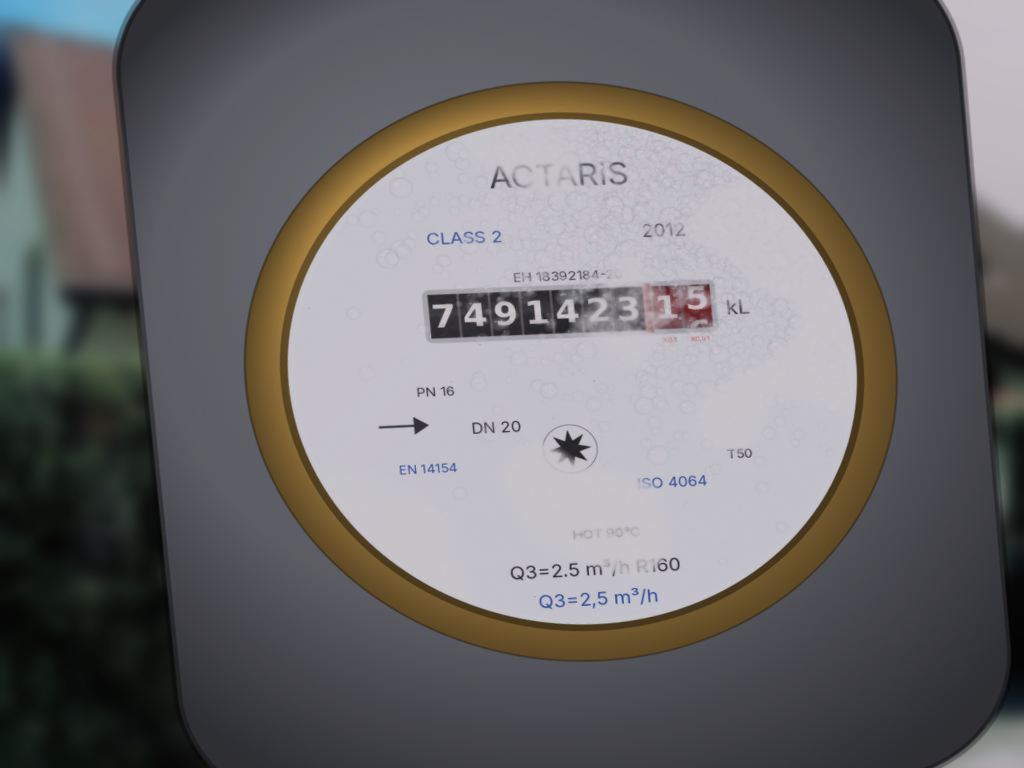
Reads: kL 7491423.15
